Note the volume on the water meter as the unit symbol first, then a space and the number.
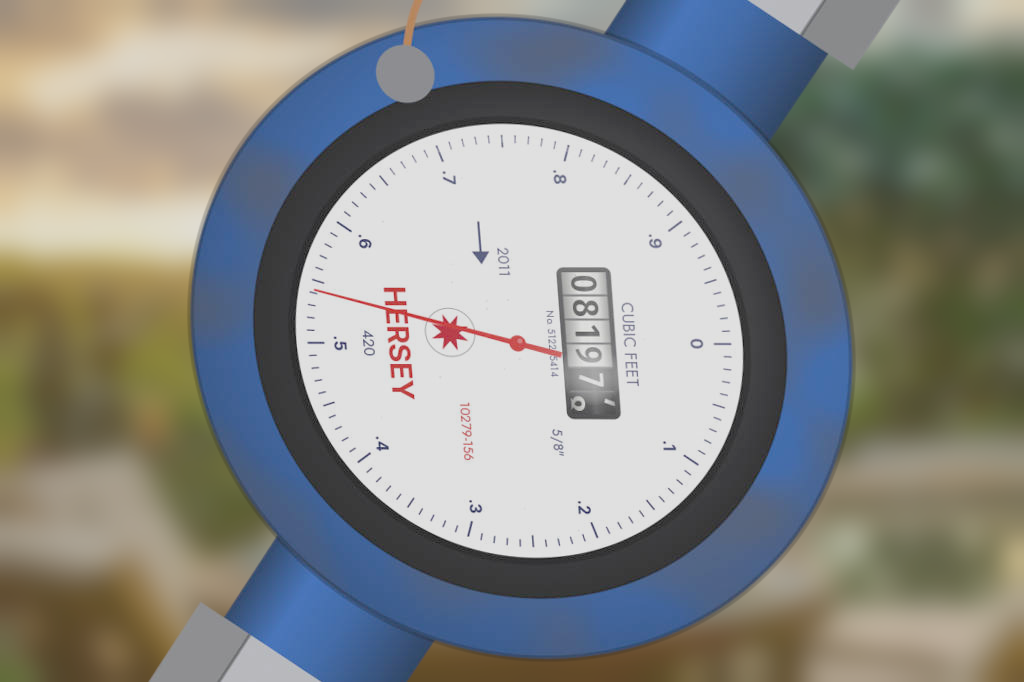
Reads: ft³ 81977.54
